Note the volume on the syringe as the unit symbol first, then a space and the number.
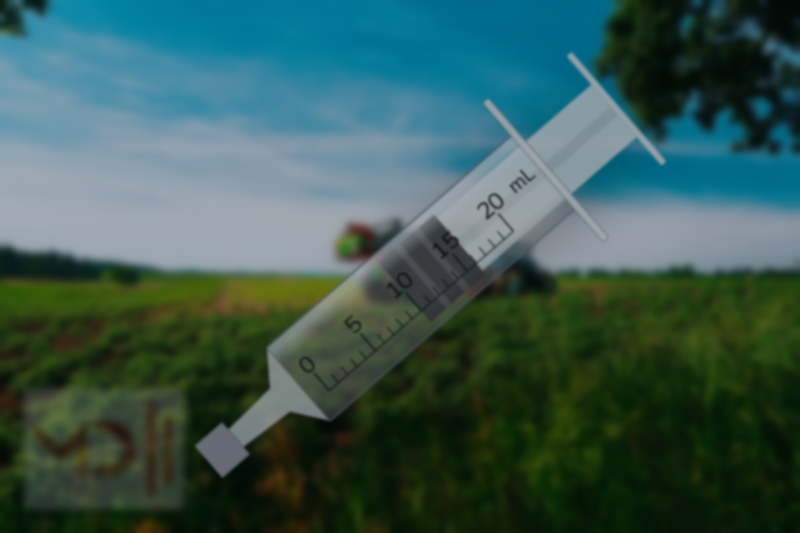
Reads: mL 10
